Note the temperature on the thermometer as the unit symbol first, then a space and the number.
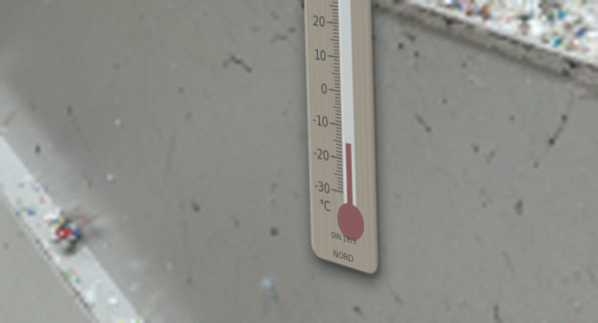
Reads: °C -15
